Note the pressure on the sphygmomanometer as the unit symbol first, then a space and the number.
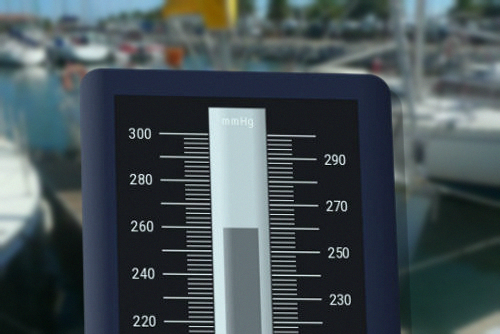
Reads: mmHg 260
